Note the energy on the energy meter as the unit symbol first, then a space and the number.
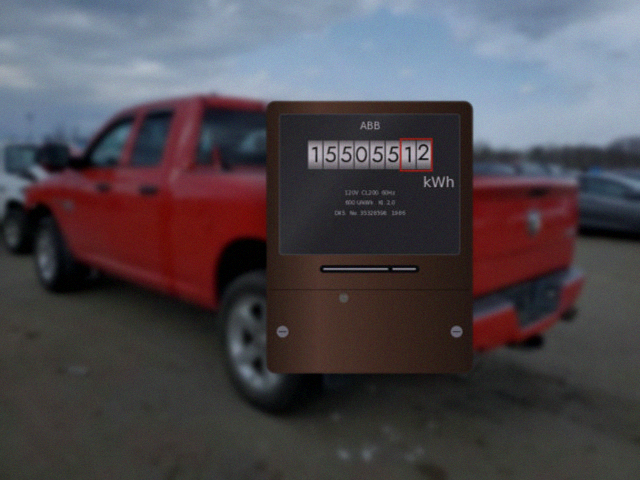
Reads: kWh 155055.12
